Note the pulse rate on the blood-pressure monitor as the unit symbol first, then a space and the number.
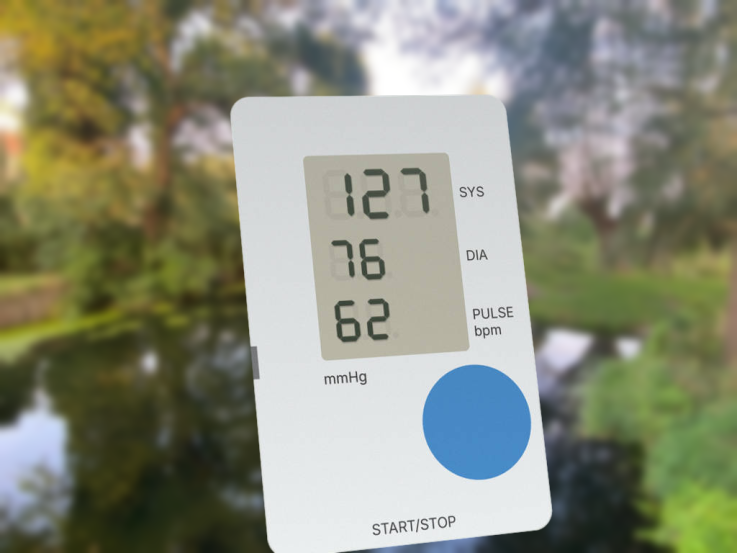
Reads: bpm 62
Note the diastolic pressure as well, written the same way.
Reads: mmHg 76
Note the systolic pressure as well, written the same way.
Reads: mmHg 127
